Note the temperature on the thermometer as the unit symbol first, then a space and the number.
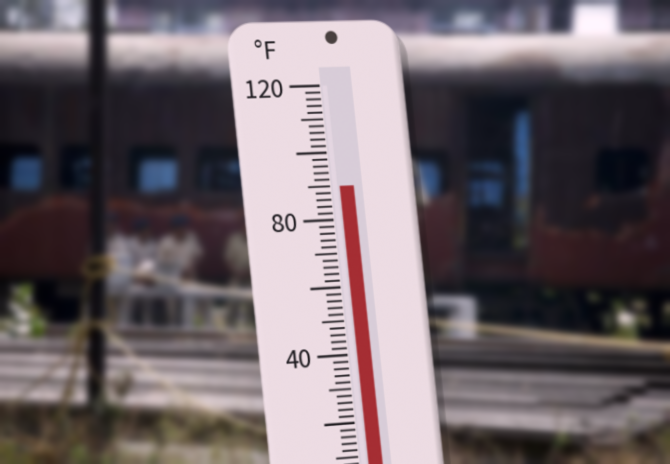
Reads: °F 90
